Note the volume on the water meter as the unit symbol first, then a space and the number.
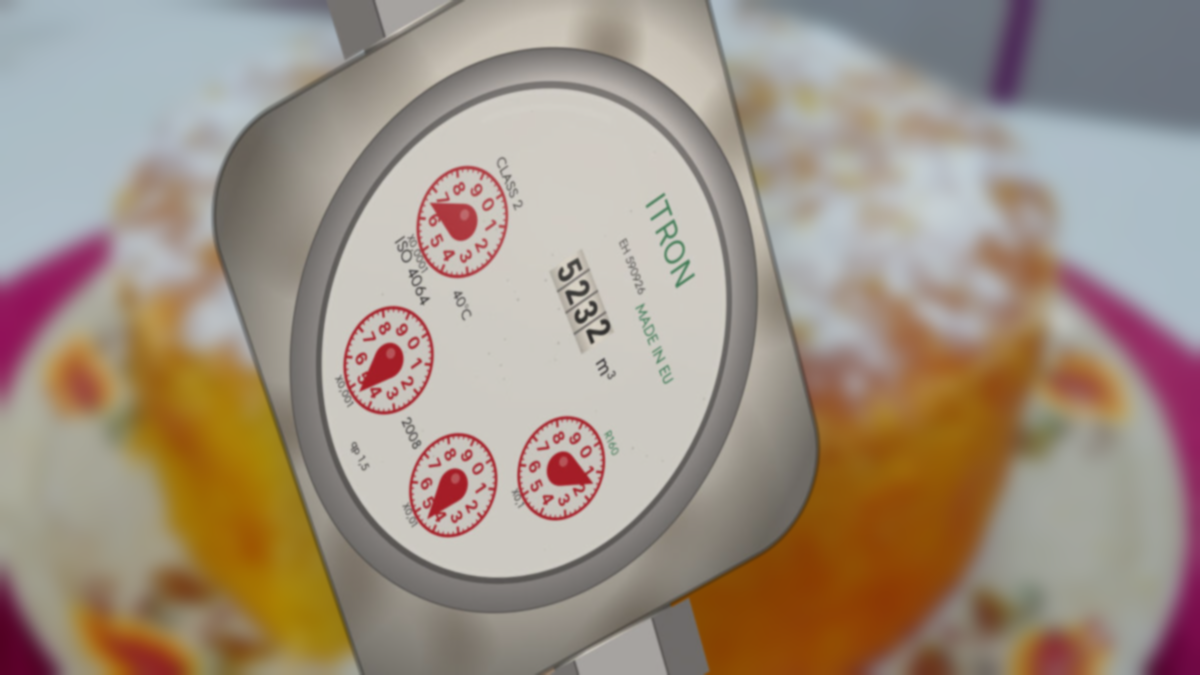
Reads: m³ 5232.1446
